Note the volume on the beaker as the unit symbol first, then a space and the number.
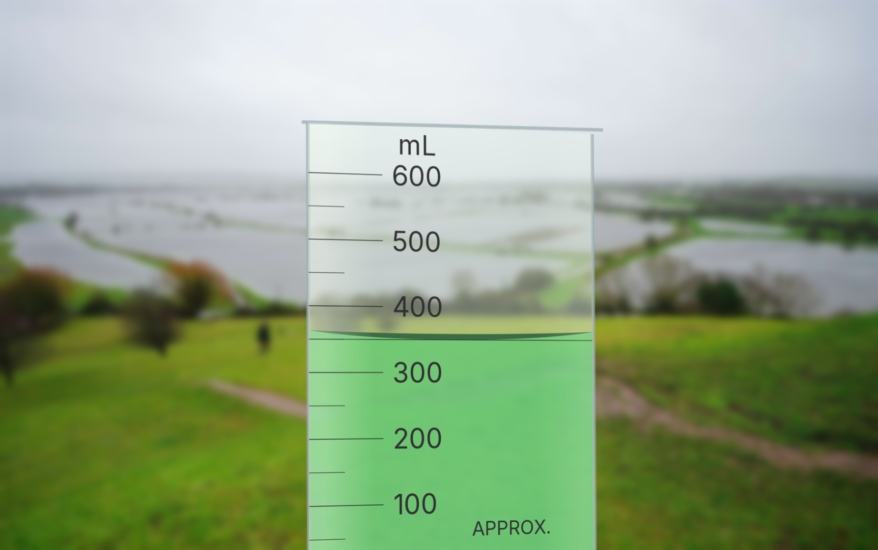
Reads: mL 350
